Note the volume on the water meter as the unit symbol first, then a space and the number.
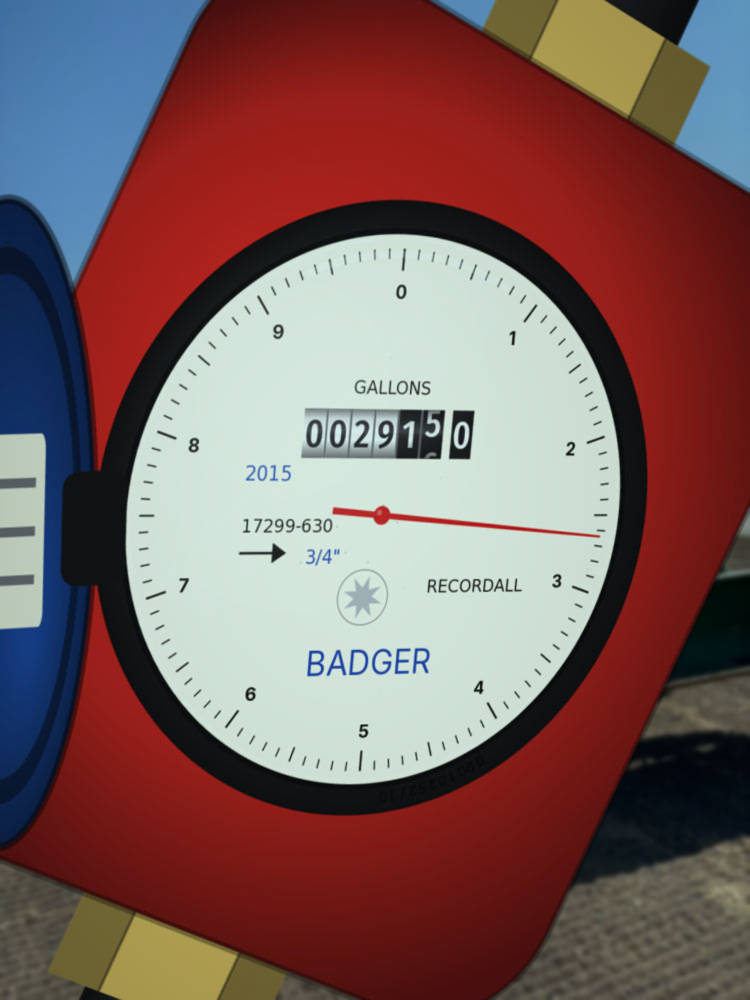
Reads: gal 29152.6
